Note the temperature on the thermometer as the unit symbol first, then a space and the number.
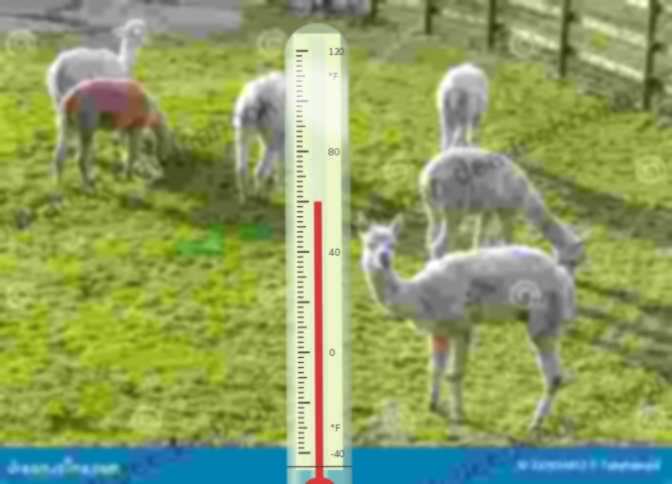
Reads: °F 60
